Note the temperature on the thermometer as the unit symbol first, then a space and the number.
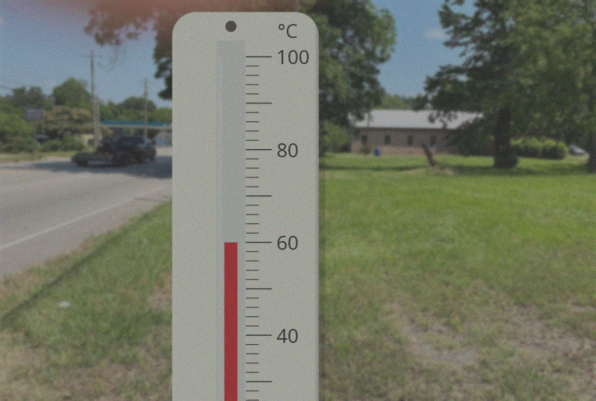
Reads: °C 60
